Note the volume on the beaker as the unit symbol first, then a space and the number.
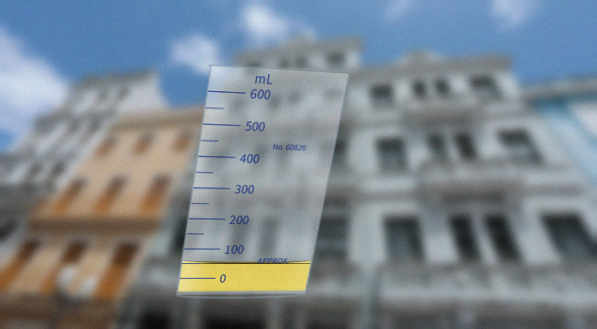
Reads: mL 50
